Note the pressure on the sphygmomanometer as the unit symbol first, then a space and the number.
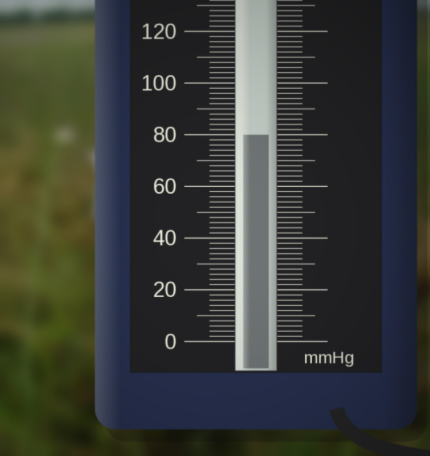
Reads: mmHg 80
